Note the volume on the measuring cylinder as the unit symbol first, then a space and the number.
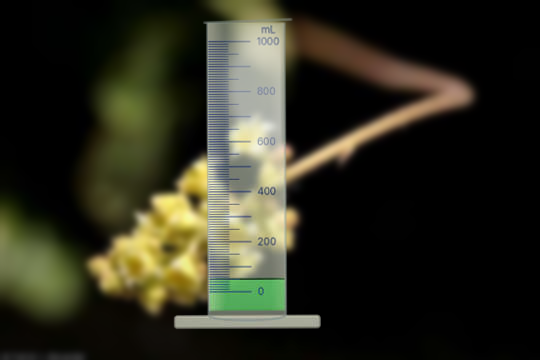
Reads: mL 50
